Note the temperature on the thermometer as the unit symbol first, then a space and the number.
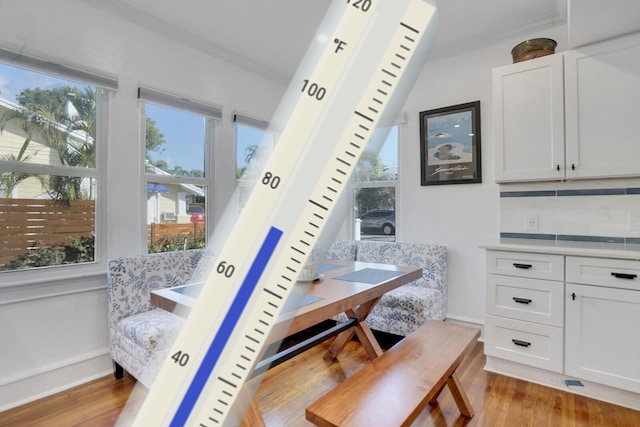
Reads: °F 72
